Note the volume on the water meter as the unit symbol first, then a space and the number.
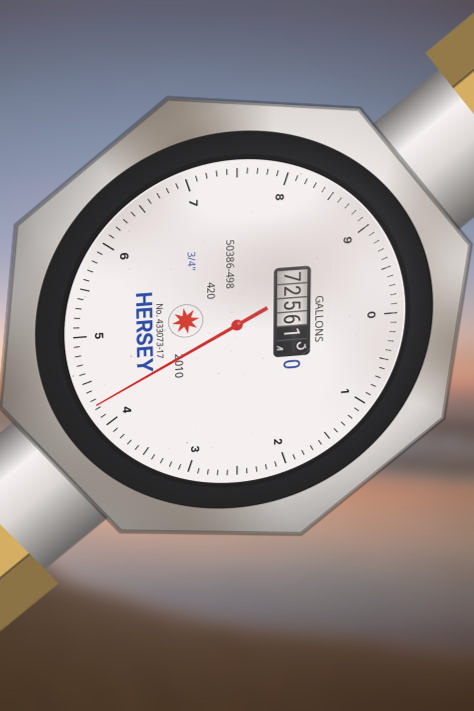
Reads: gal 7256134.2
